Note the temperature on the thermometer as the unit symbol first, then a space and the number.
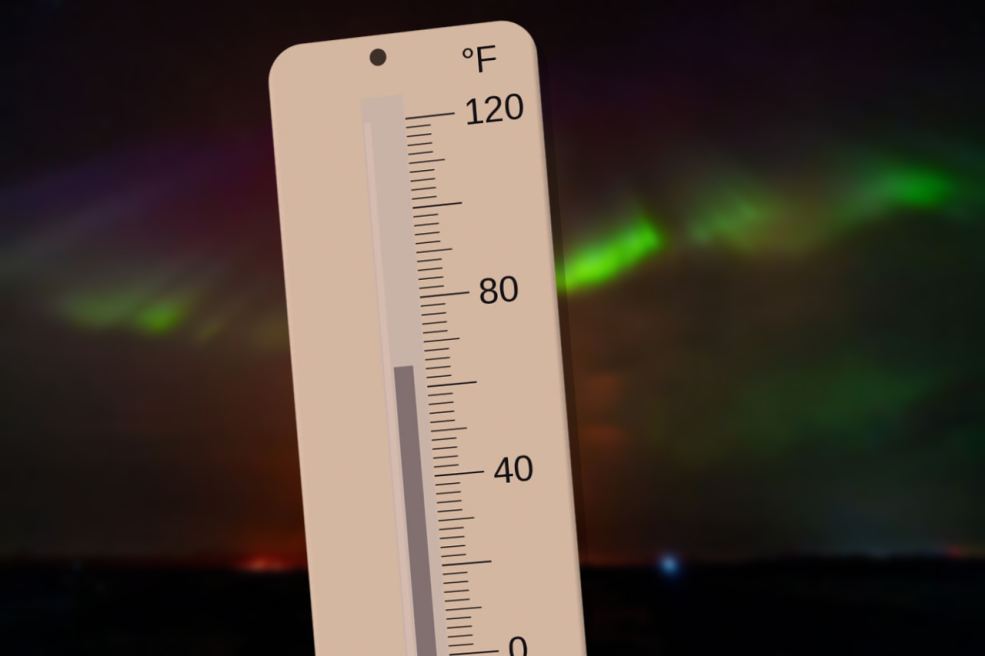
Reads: °F 65
